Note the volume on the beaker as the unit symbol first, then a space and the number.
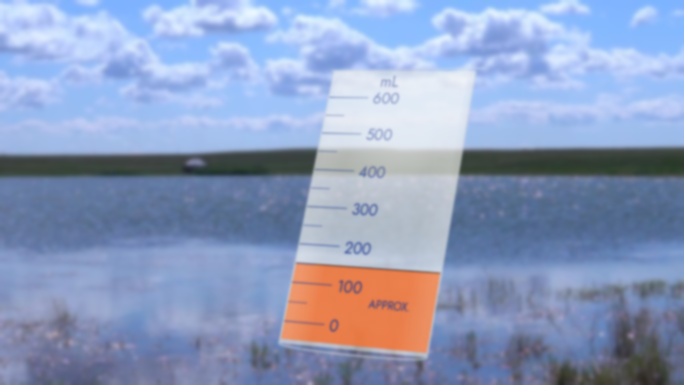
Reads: mL 150
